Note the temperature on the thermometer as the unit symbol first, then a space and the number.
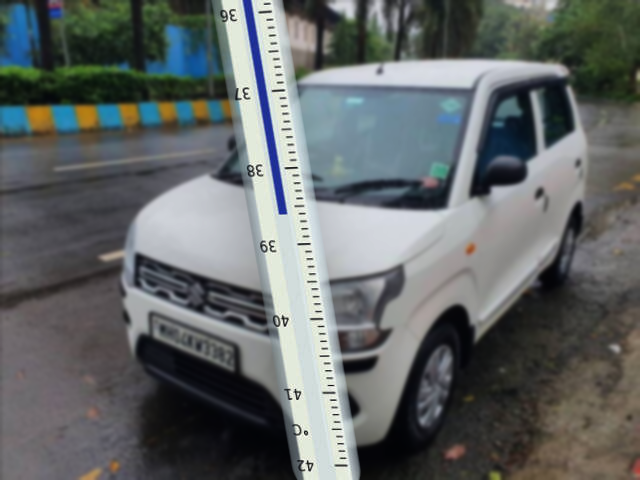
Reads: °C 38.6
